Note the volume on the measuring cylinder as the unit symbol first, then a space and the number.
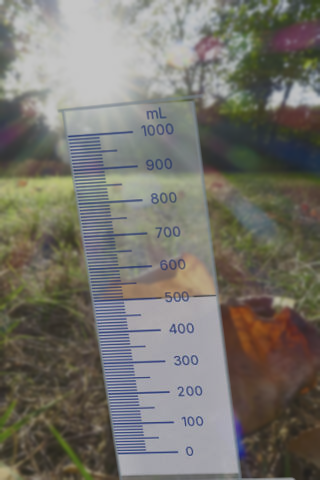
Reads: mL 500
